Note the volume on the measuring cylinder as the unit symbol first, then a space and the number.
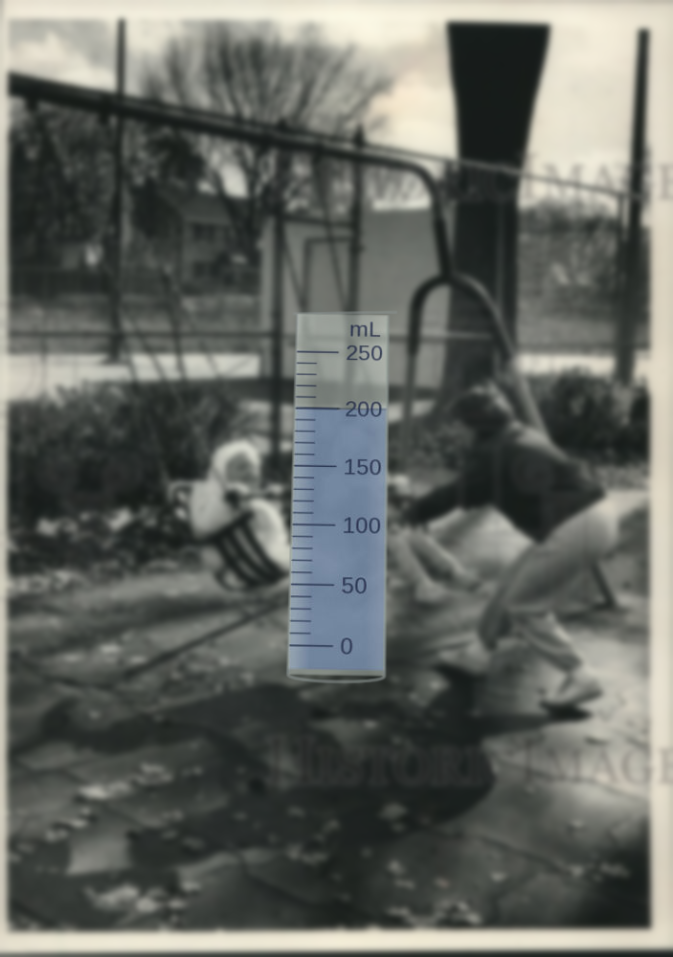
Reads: mL 200
